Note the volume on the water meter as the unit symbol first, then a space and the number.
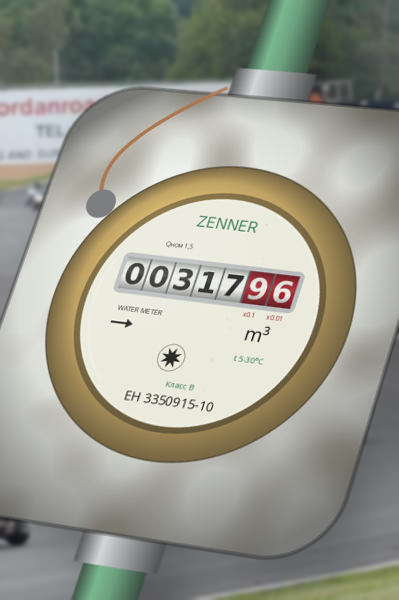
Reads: m³ 317.96
